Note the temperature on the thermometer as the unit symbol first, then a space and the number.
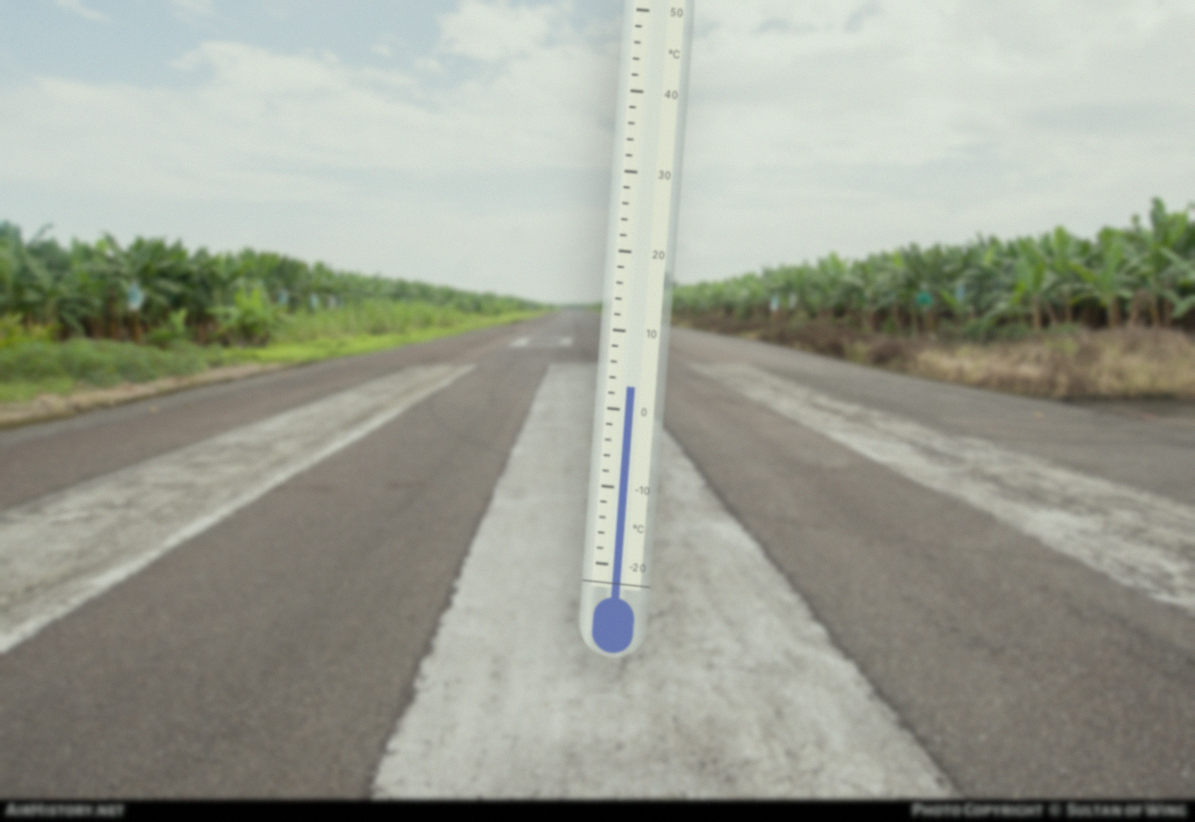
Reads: °C 3
